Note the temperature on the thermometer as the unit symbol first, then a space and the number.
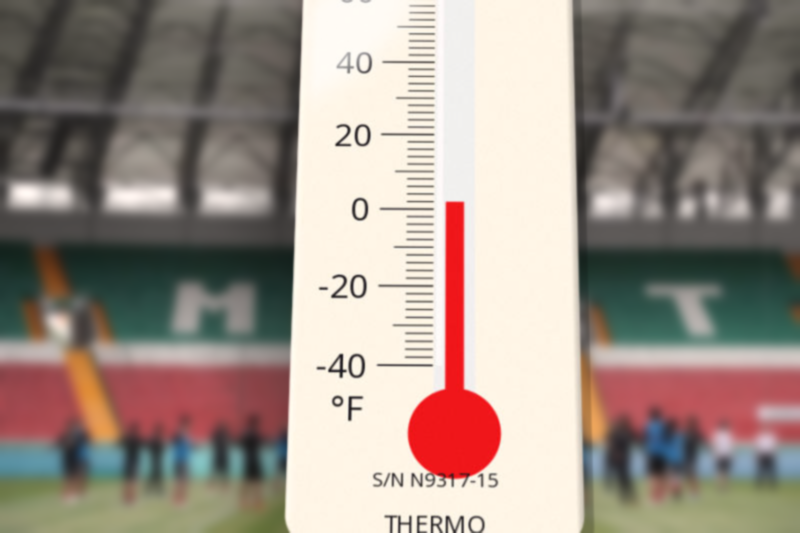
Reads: °F 2
